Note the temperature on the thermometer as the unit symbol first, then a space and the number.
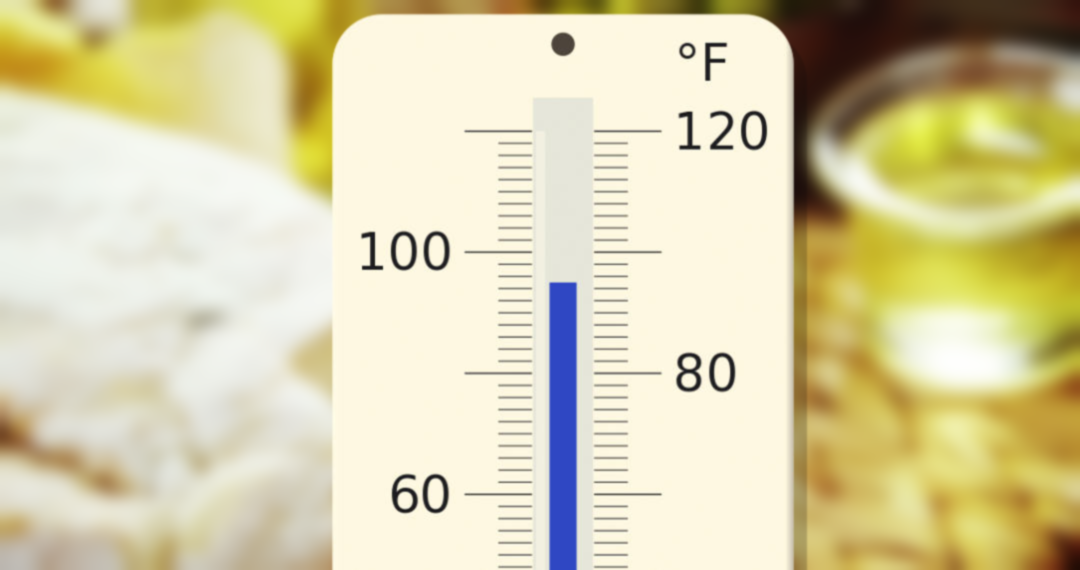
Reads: °F 95
